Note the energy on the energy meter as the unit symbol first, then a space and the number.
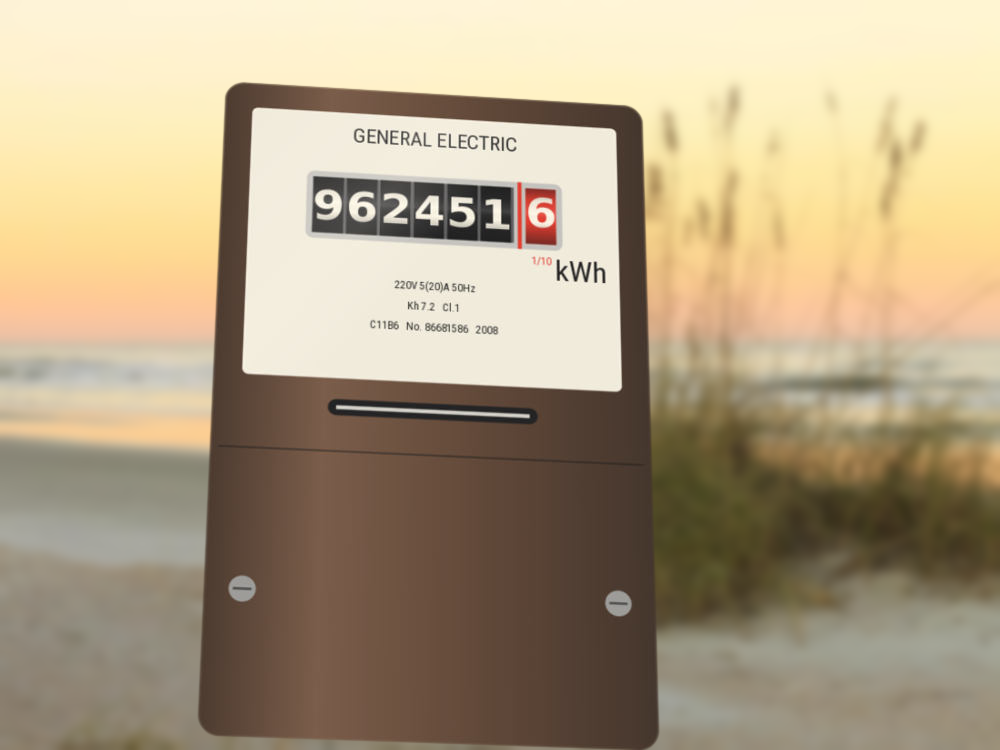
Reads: kWh 962451.6
